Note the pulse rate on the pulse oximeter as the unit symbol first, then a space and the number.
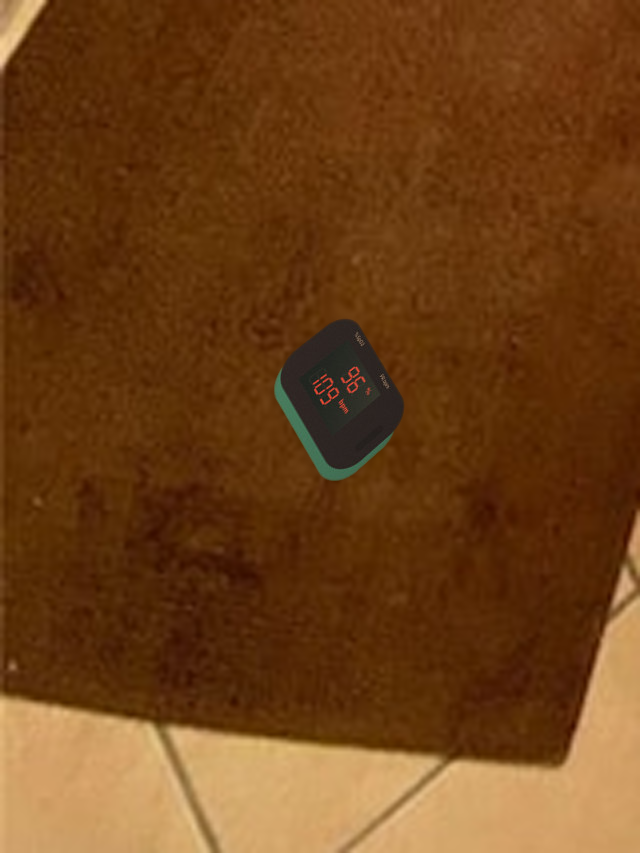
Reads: bpm 109
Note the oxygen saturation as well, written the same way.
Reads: % 96
